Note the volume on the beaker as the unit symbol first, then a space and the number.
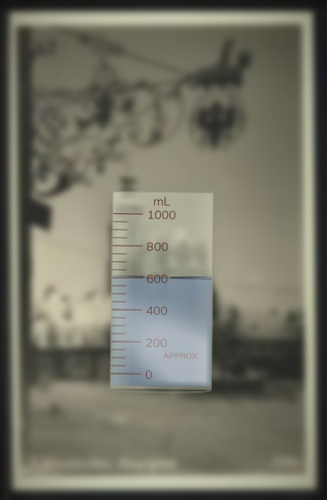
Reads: mL 600
